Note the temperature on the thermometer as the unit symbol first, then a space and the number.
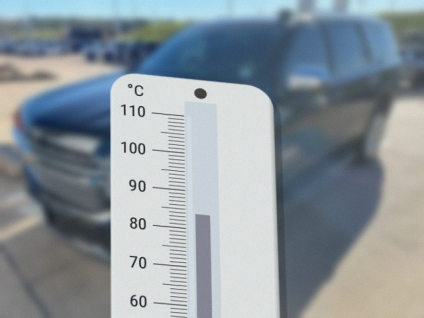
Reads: °C 84
